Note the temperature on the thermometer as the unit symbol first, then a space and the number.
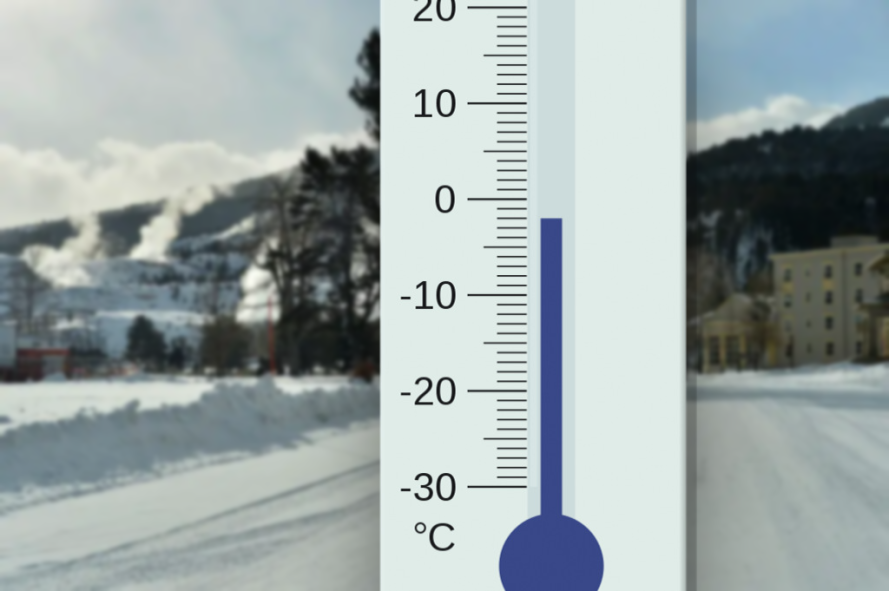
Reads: °C -2
